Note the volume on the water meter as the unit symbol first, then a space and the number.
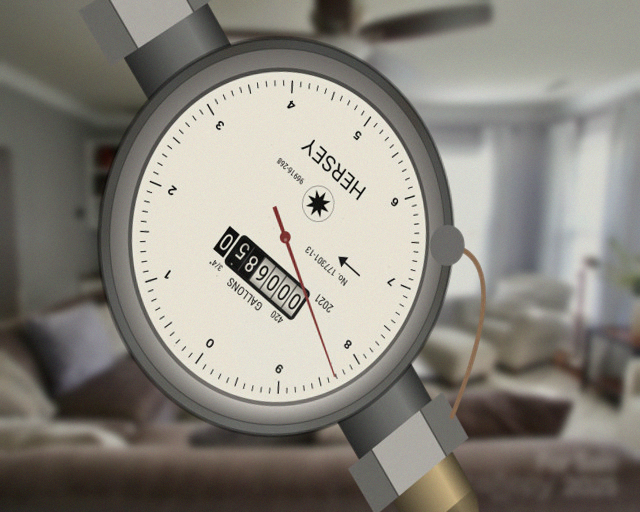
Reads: gal 6848.3
